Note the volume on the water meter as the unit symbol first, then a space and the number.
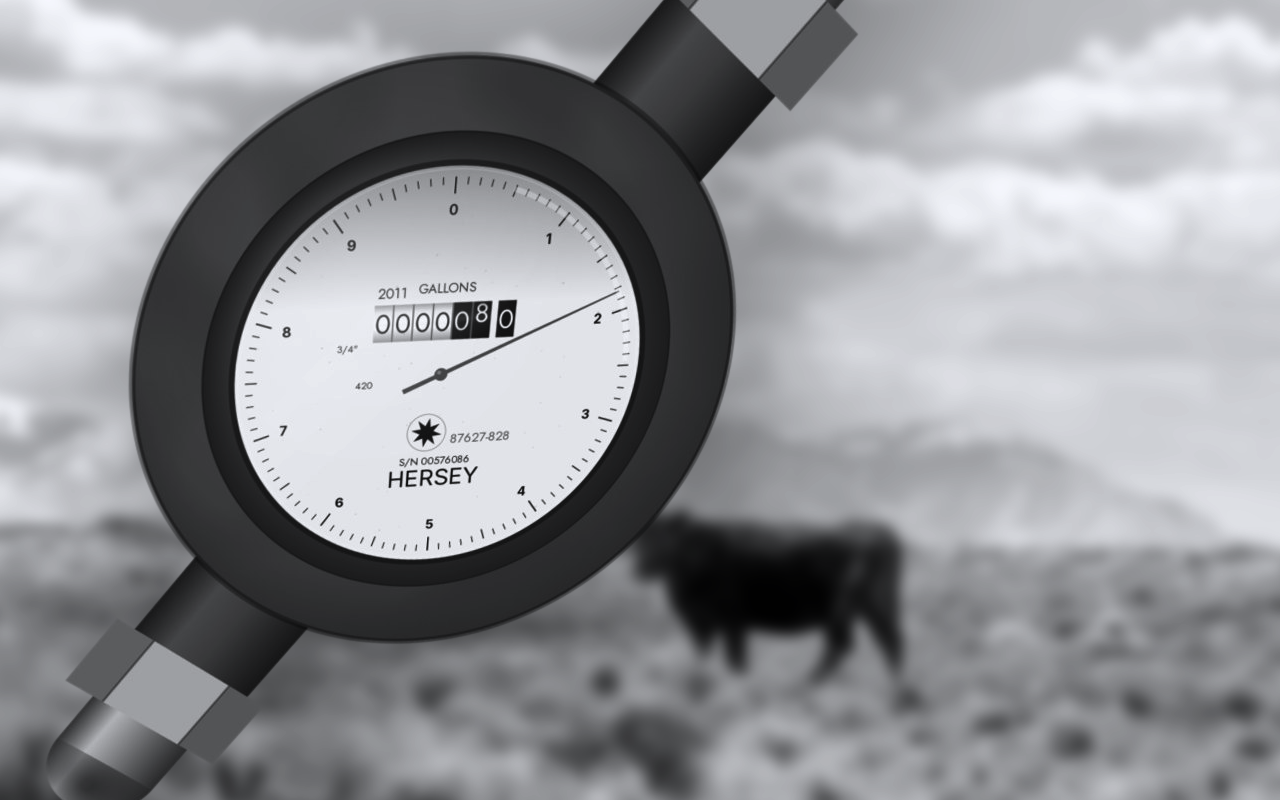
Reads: gal 81.8
